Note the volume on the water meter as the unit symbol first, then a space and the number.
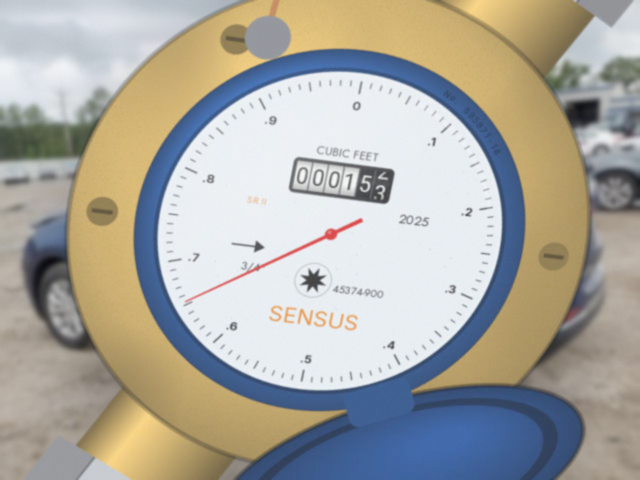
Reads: ft³ 152.65
